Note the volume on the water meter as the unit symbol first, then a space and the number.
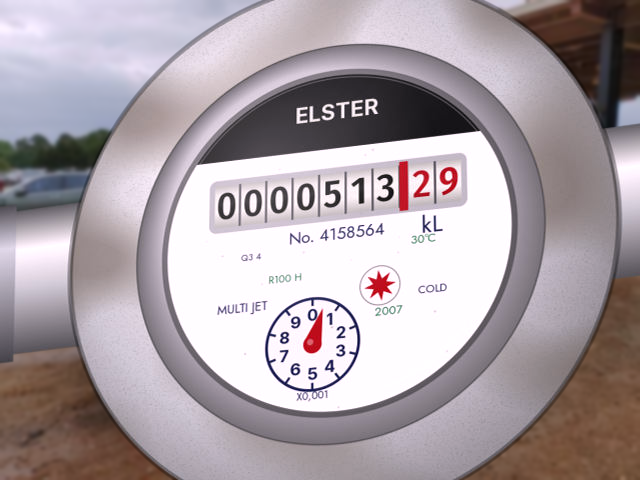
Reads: kL 513.290
